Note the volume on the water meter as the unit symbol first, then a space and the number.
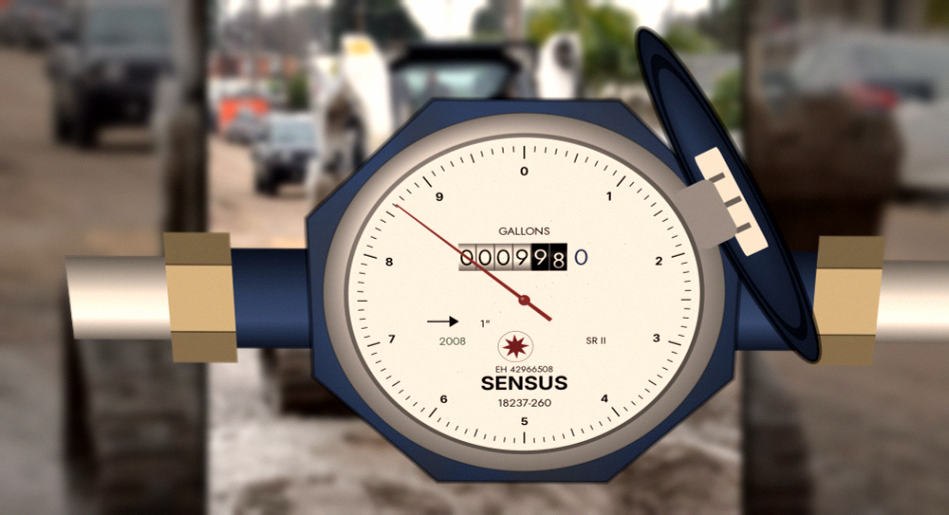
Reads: gal 9978.6
